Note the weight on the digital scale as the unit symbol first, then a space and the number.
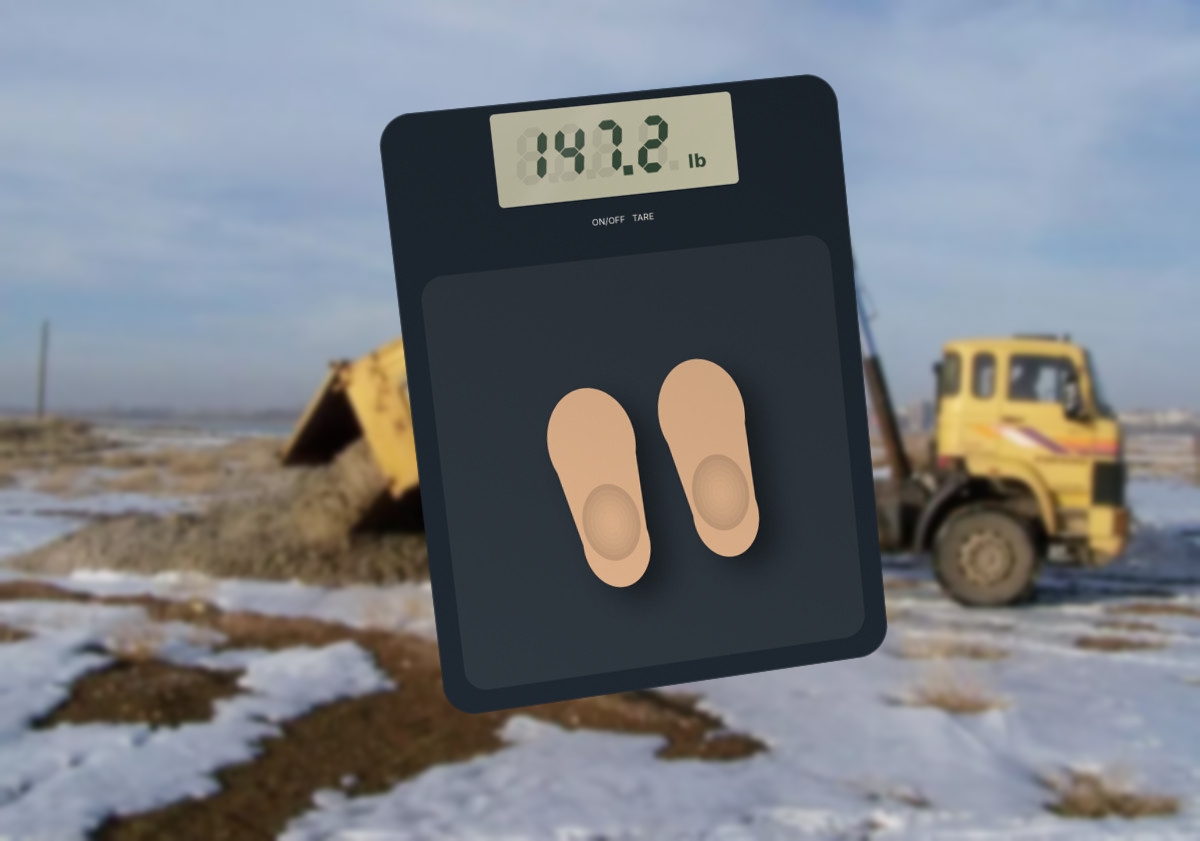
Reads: lb 147.2
